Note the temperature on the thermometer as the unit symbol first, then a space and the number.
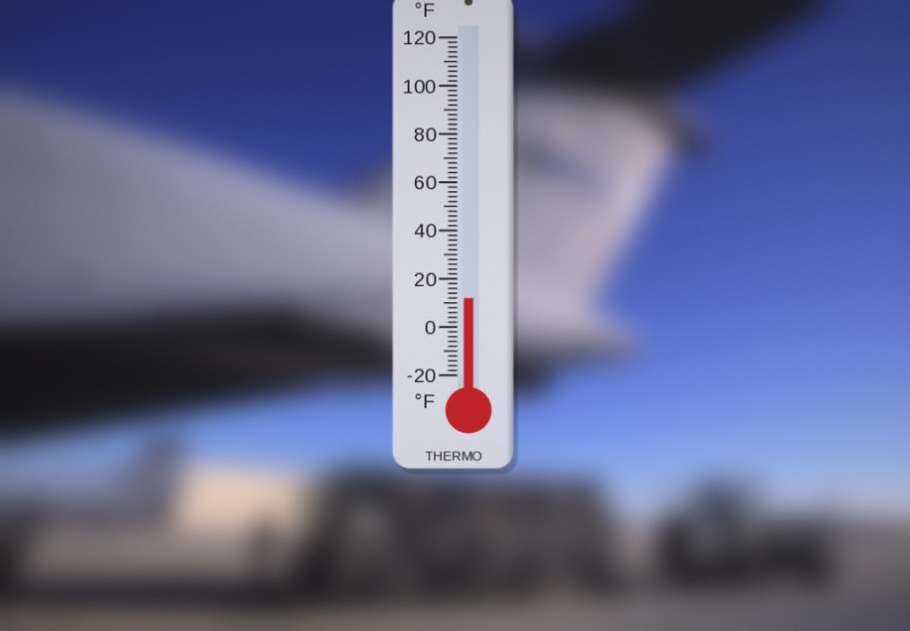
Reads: °F 12
